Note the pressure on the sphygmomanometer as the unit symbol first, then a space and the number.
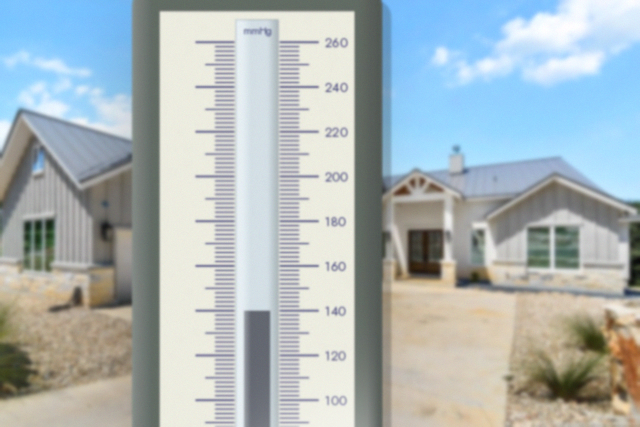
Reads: mmHg 140
